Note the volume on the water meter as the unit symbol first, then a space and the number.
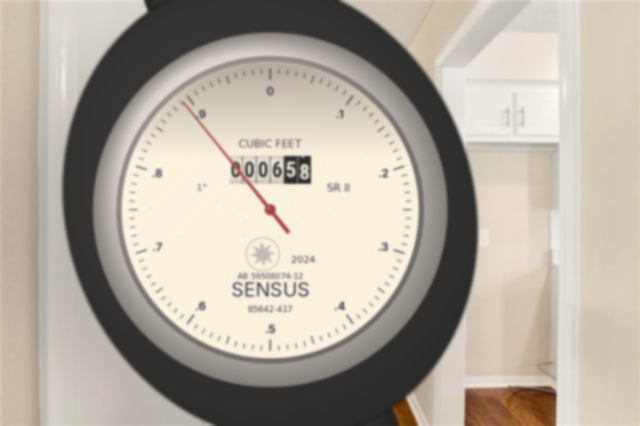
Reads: ft³ 657.89
